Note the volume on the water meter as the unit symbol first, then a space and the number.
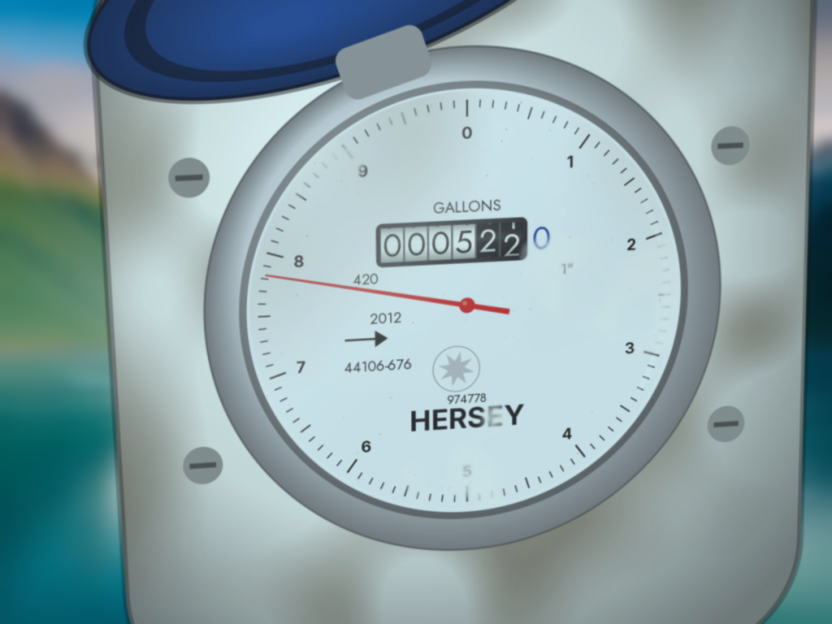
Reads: gal 5217.8
